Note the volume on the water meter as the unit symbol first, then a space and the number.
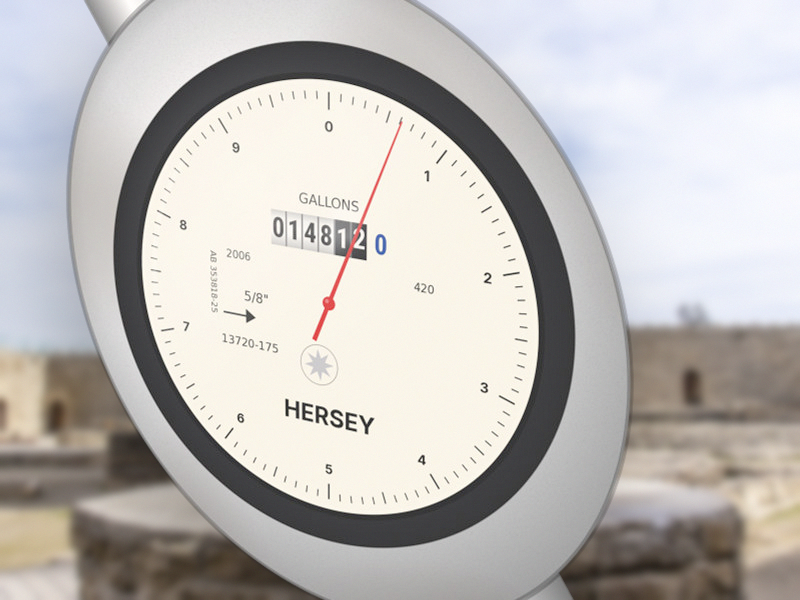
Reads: gal 148120.6
